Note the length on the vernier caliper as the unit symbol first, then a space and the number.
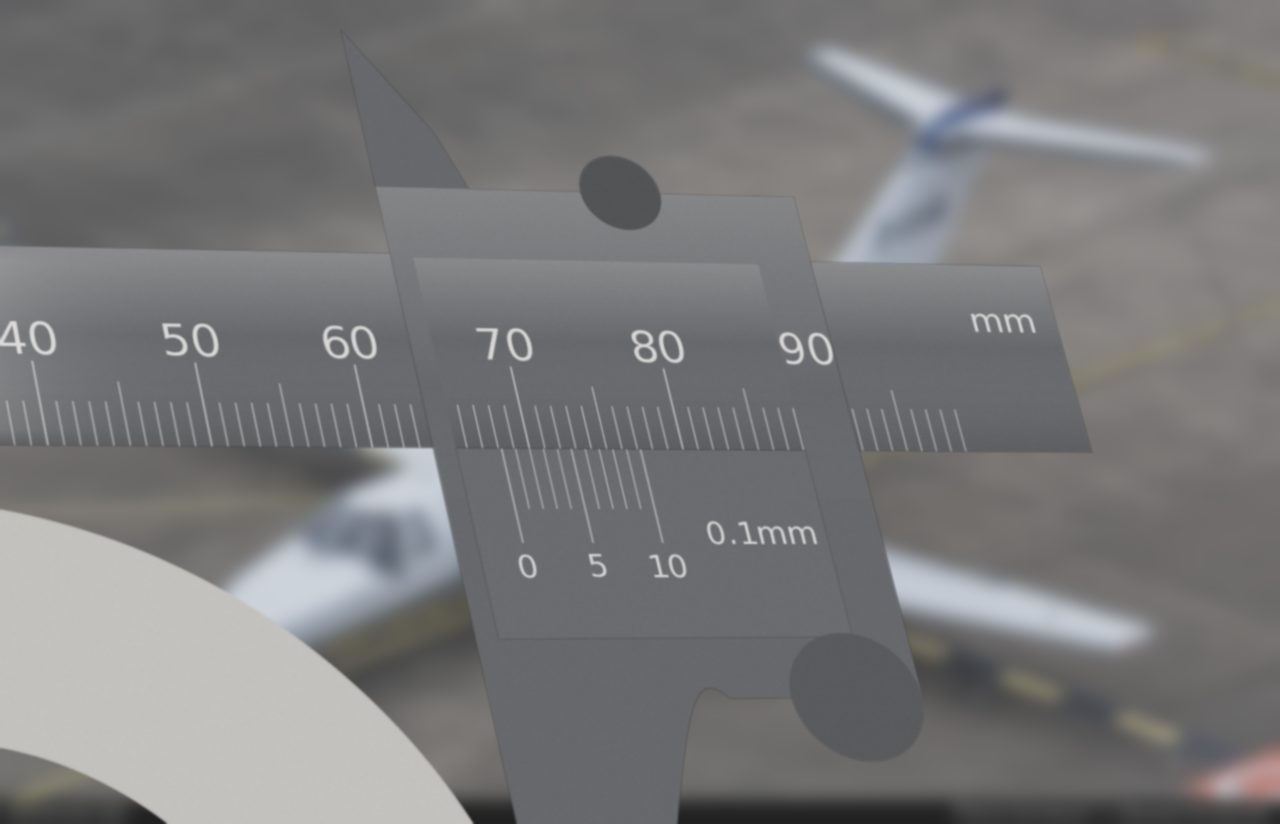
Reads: mm 68.2
